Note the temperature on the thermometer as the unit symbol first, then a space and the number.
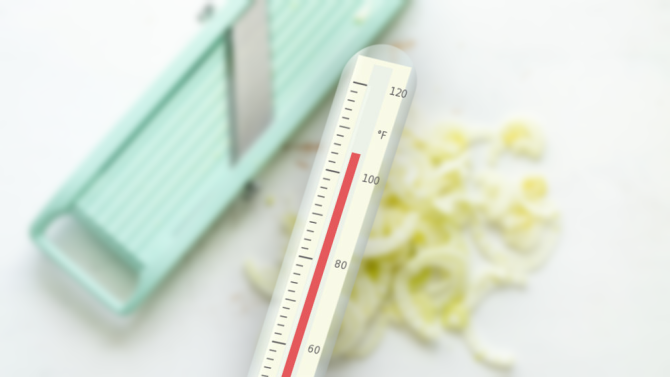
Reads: °F 105
